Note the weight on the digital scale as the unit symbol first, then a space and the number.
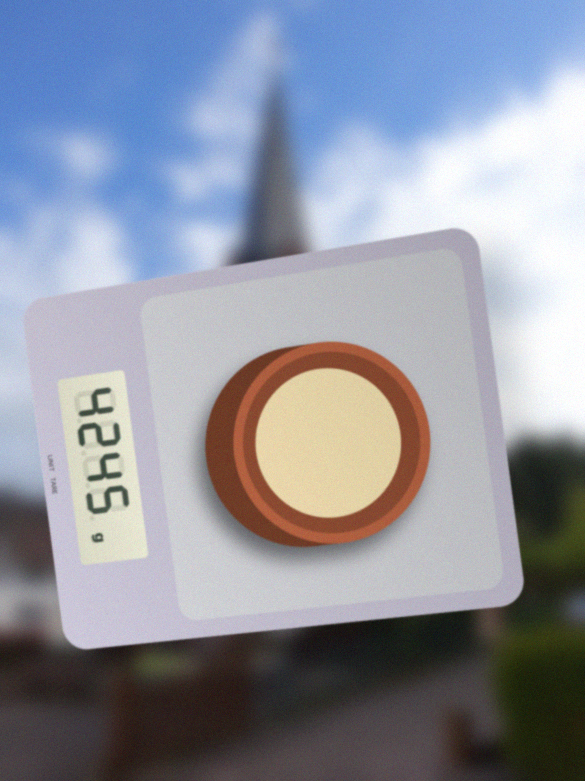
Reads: g 4245
